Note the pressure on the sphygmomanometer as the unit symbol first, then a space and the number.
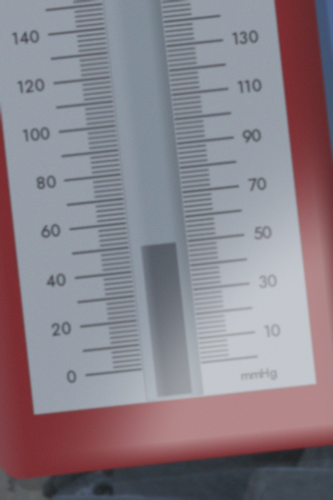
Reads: mmHg 50
